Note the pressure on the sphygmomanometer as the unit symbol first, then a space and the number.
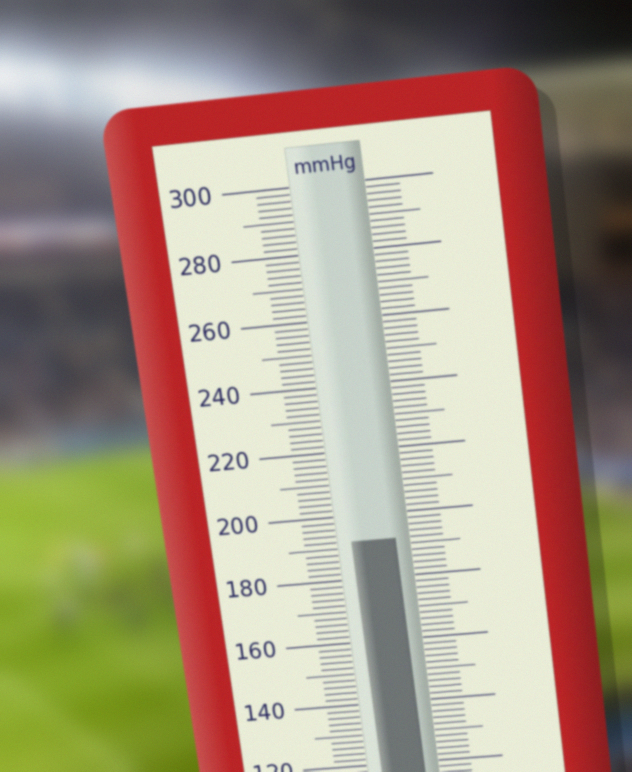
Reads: mmHg 192
